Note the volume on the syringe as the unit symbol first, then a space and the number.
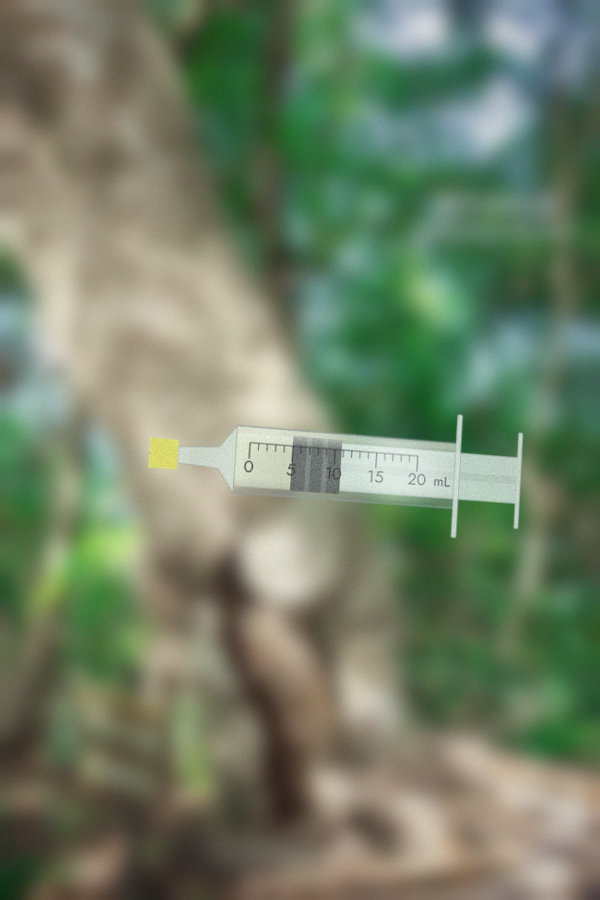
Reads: mL 5
